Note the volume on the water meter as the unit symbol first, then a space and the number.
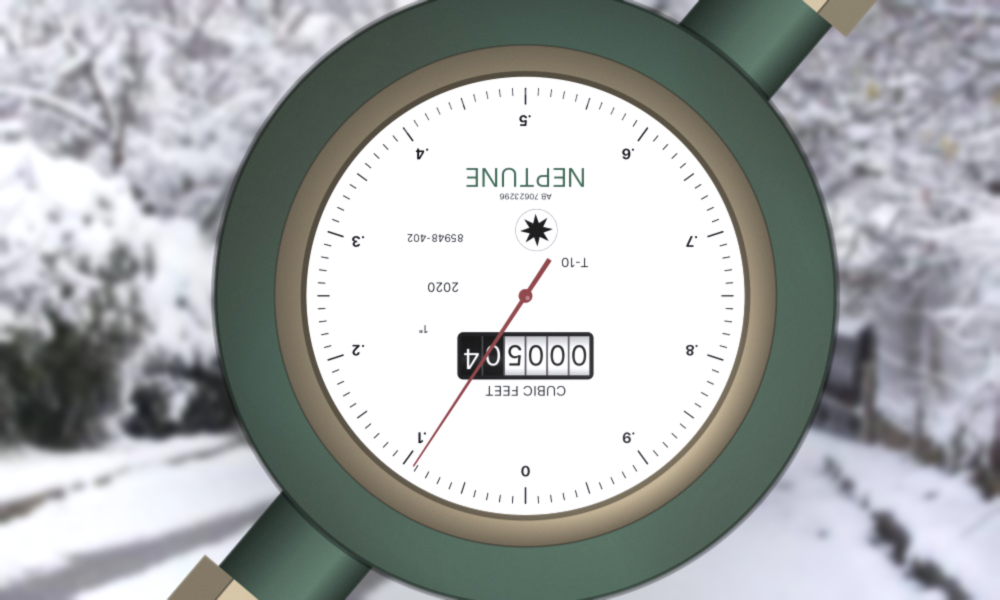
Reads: ft³ 504.09
